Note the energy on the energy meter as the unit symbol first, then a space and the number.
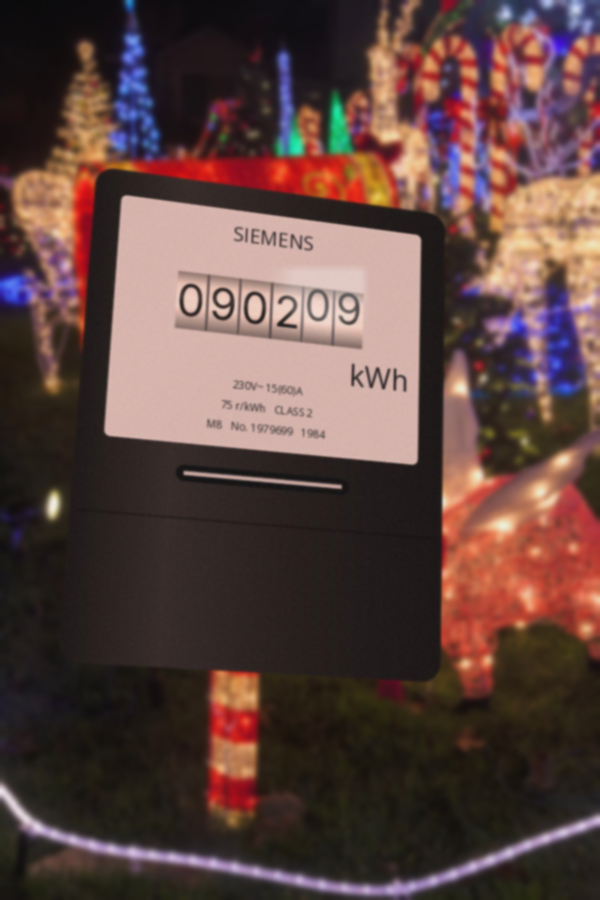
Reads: kWh 90209
